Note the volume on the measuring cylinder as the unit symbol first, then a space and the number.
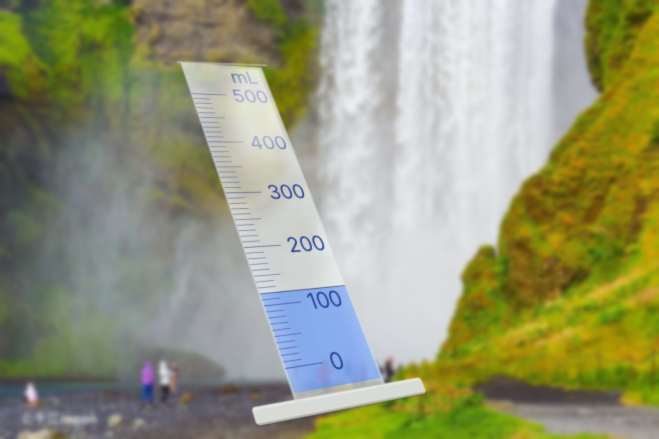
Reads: mL 120
